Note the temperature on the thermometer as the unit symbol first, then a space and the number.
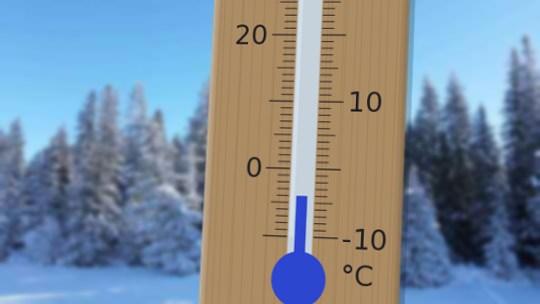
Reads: °C -4
